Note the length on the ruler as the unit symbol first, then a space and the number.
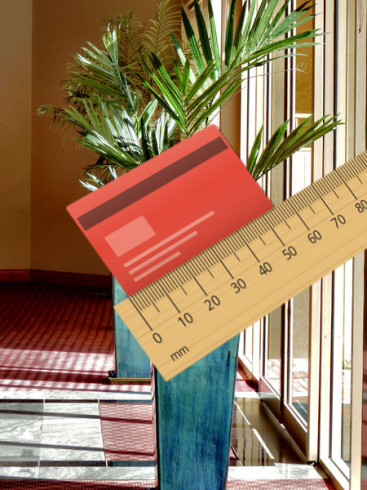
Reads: mm 55
